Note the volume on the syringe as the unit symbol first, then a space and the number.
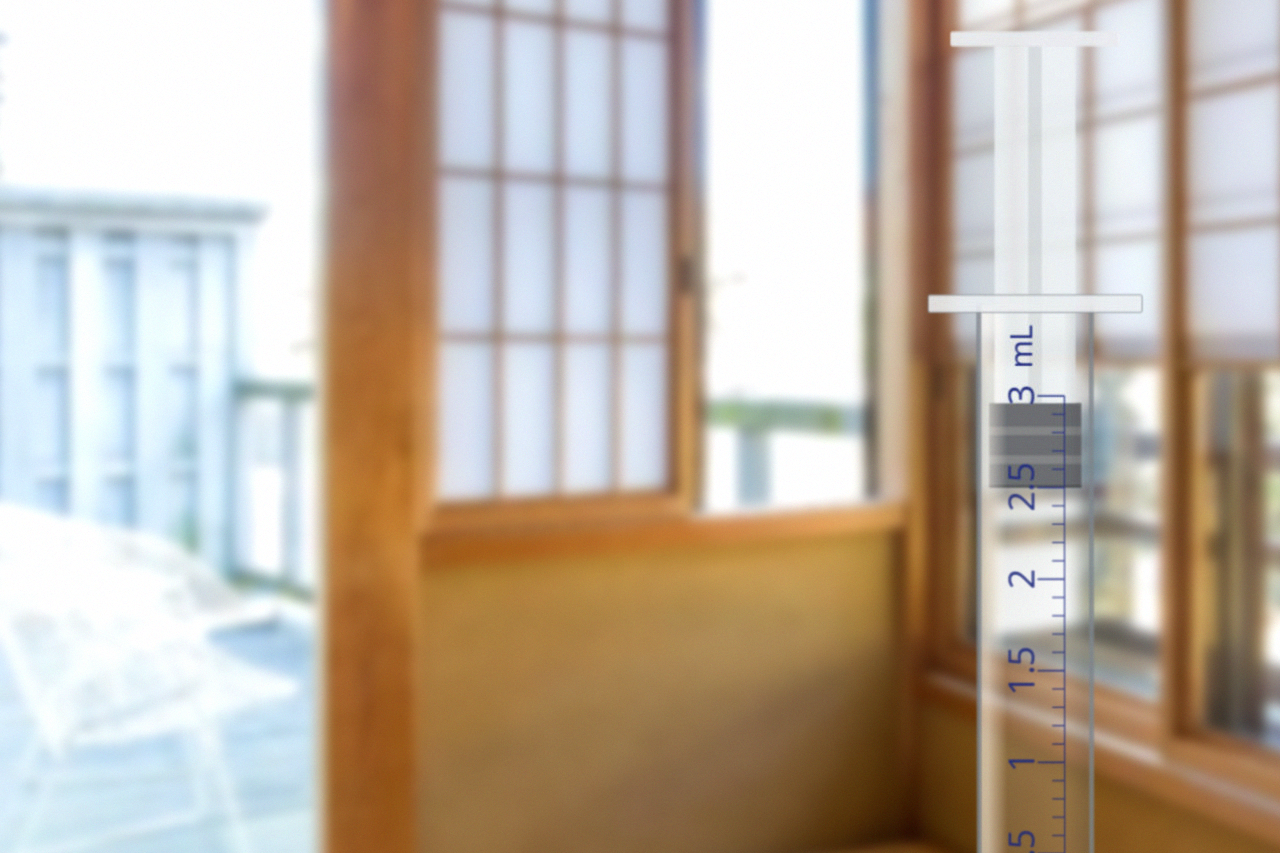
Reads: mL 2.5
